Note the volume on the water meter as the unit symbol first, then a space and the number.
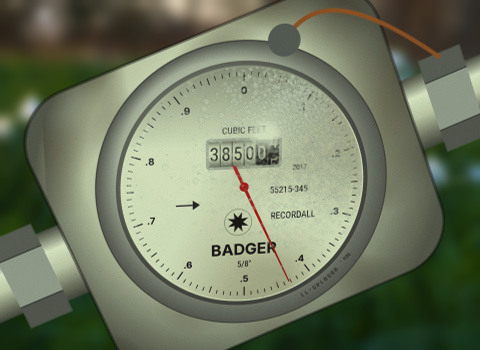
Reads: ft³ 385004.43
